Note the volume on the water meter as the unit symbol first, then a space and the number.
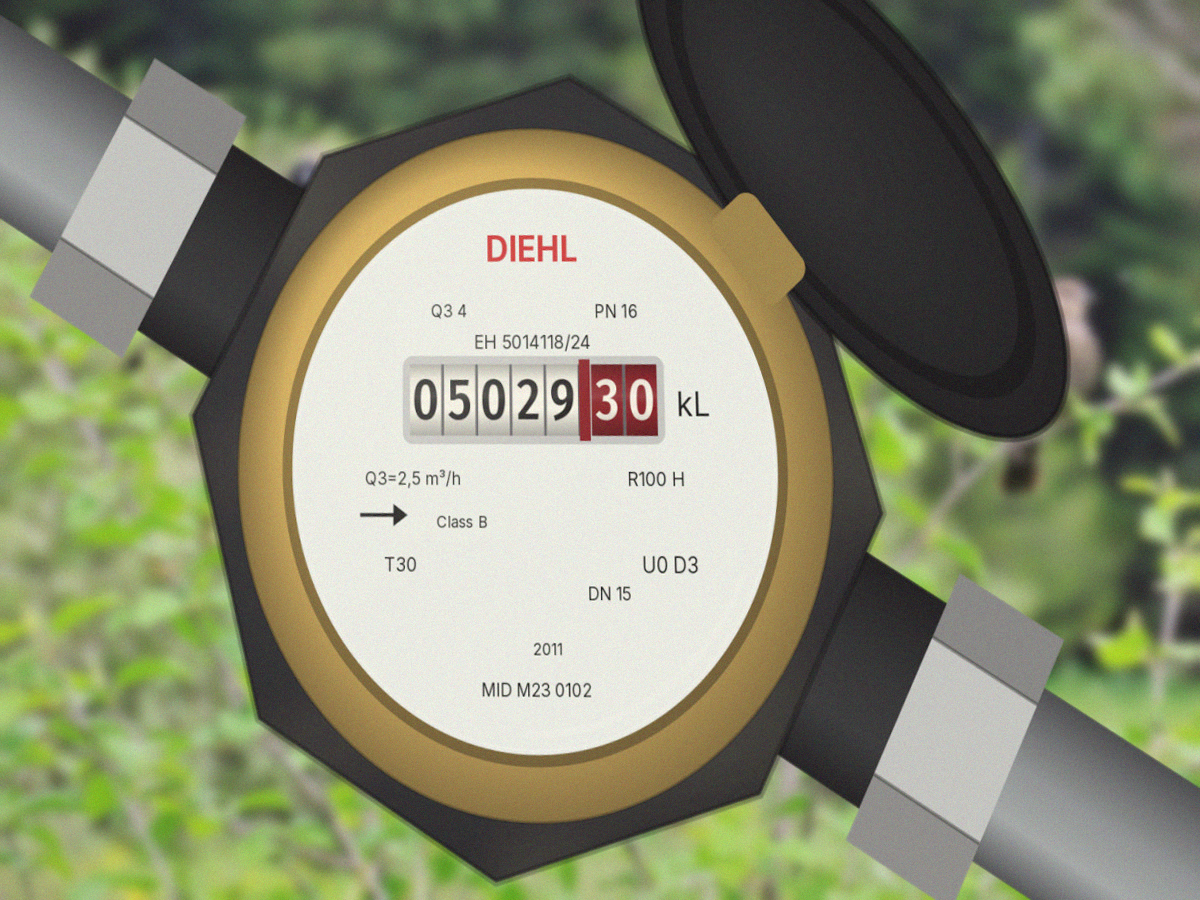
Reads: kL 5029.30
